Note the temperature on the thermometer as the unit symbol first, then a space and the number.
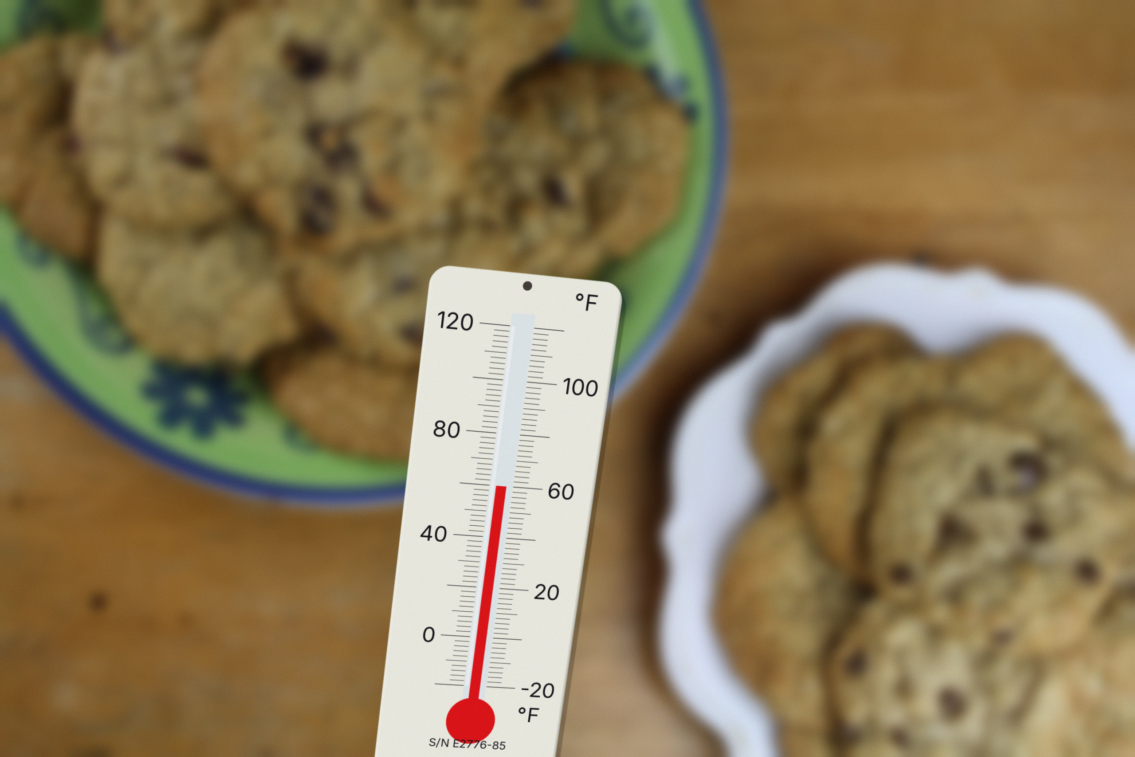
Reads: °F 60
